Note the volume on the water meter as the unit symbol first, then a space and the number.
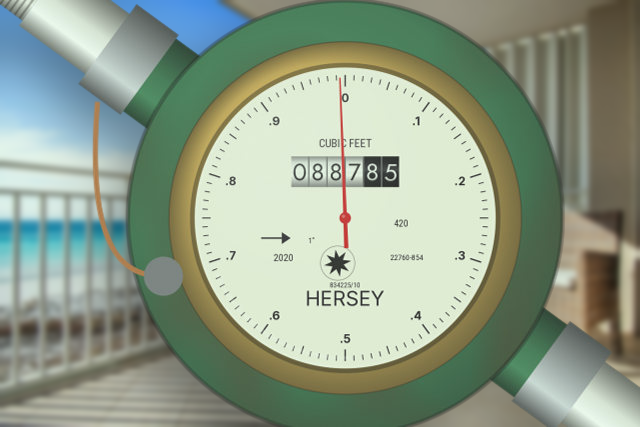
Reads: ft³ 88784.99
